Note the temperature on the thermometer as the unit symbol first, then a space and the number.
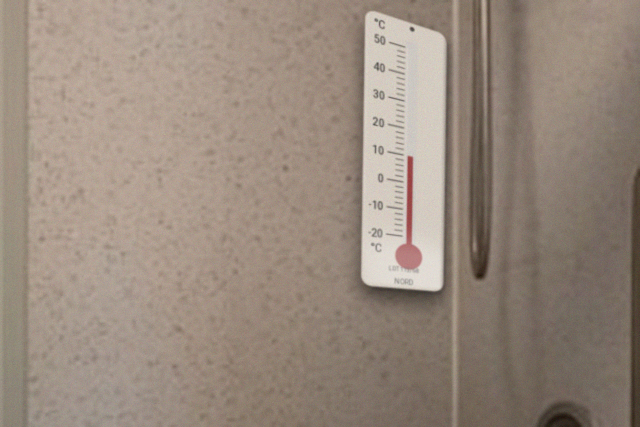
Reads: °C 10
